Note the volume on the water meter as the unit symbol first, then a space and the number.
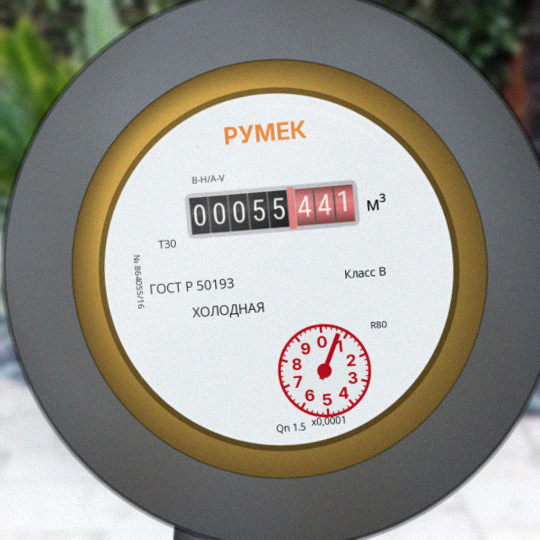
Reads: m³ 55.4410
